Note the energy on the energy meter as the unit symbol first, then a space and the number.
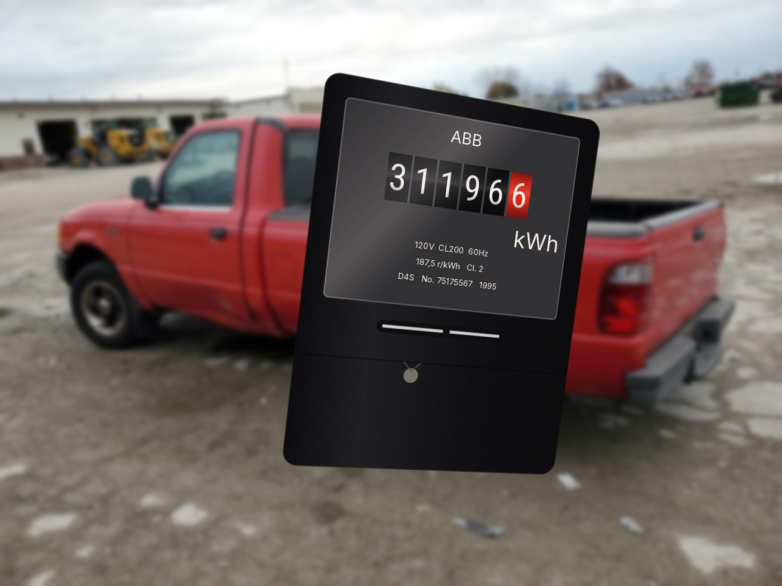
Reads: kWh 31196.6
